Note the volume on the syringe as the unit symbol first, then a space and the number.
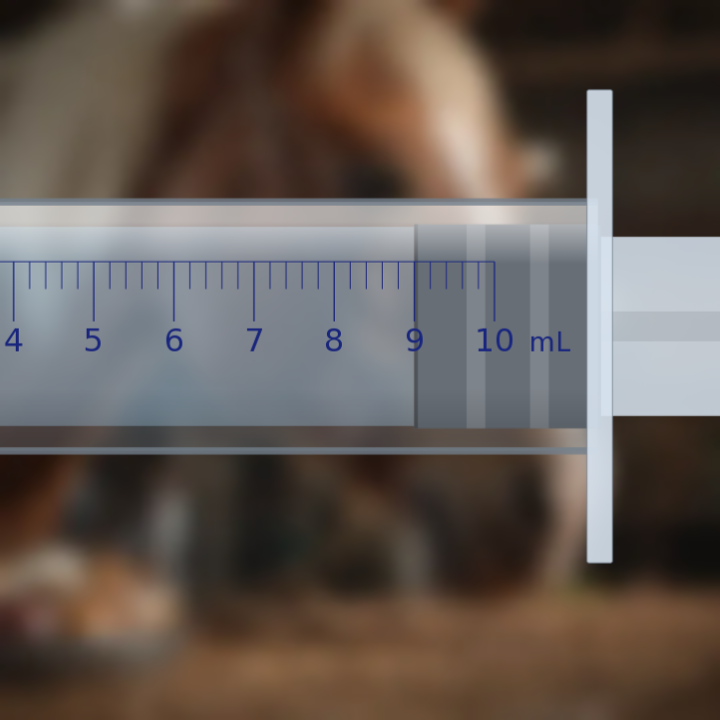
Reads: mL 9
